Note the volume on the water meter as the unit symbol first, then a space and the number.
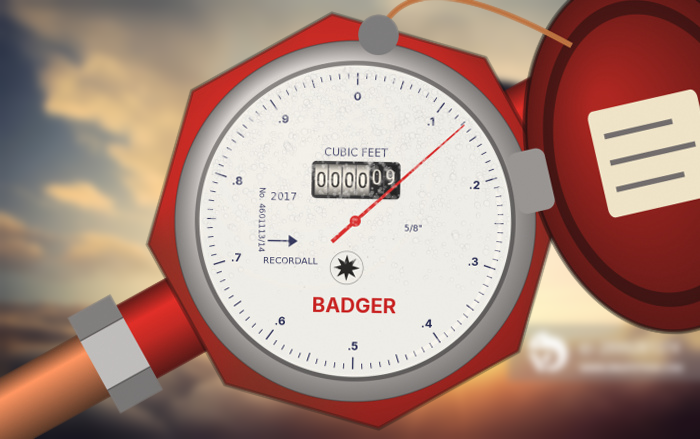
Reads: ft³ 9.13
